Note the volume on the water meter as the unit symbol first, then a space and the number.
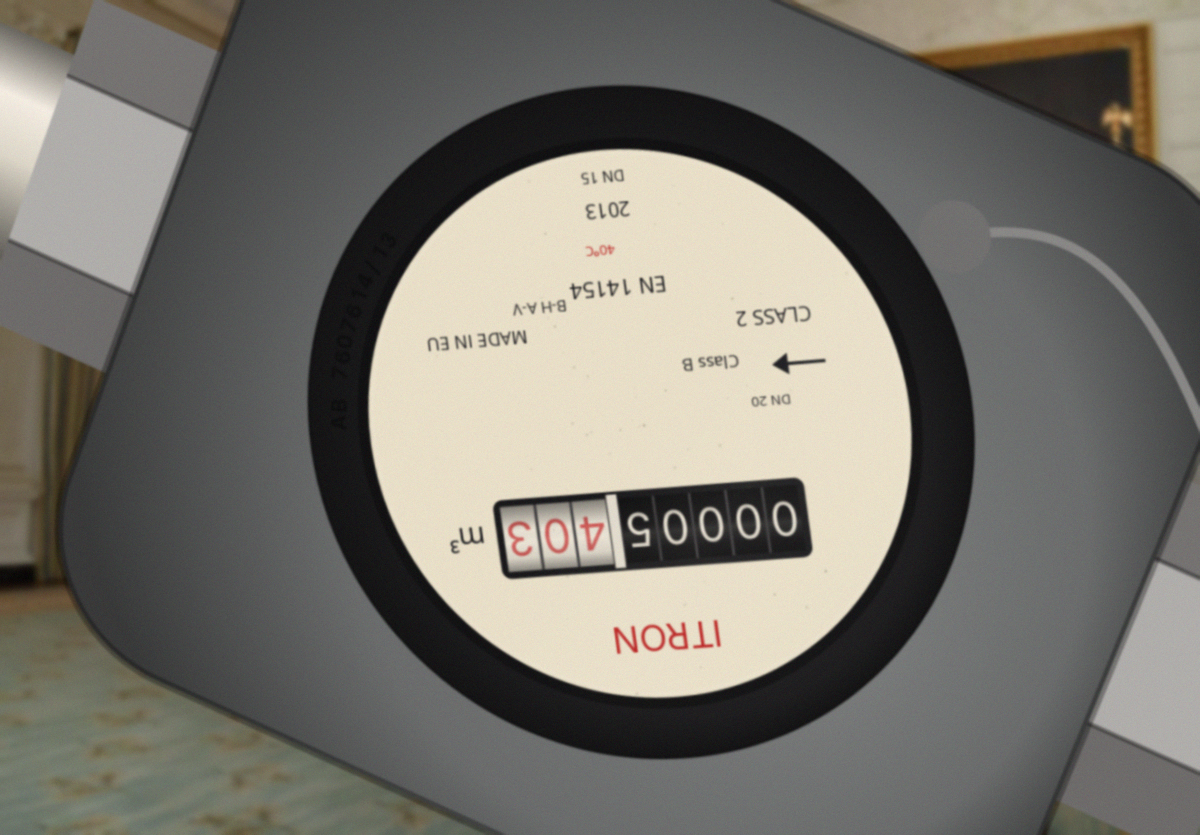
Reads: m³ 5.403
